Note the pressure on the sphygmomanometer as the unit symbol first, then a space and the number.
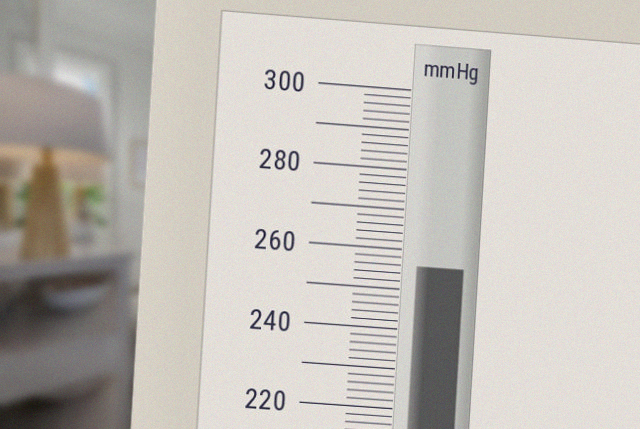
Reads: mmHg 256
